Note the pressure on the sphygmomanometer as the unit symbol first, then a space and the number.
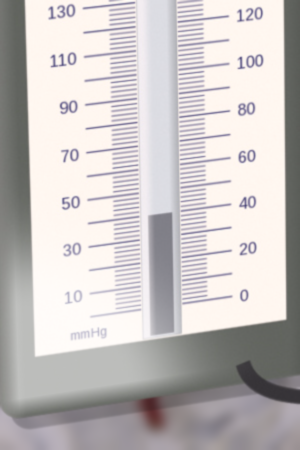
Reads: mmHg 40
